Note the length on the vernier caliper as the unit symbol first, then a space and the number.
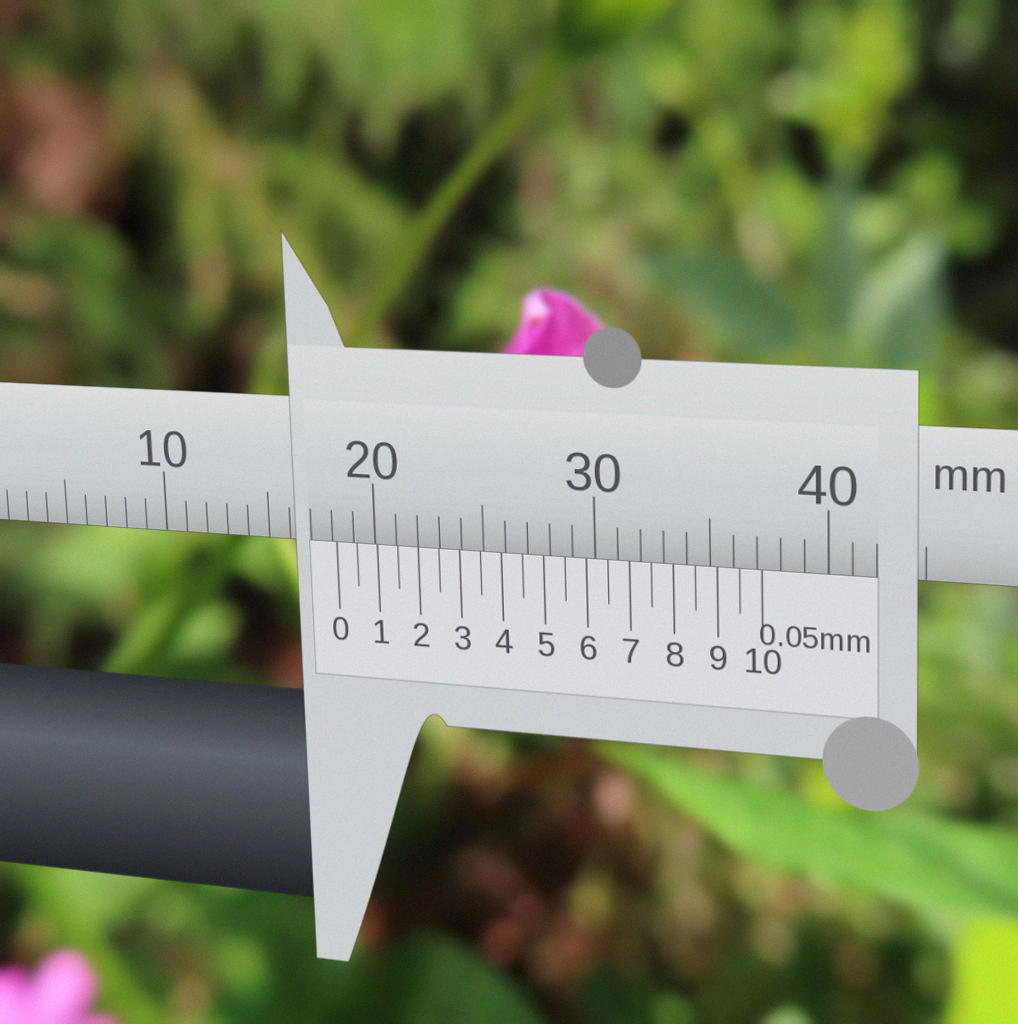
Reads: mm 18.2
